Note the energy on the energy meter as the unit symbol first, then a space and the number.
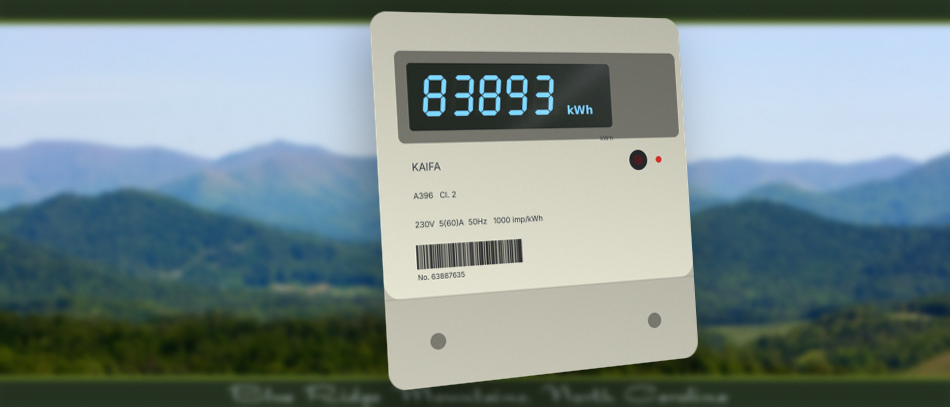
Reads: kWh 83893
